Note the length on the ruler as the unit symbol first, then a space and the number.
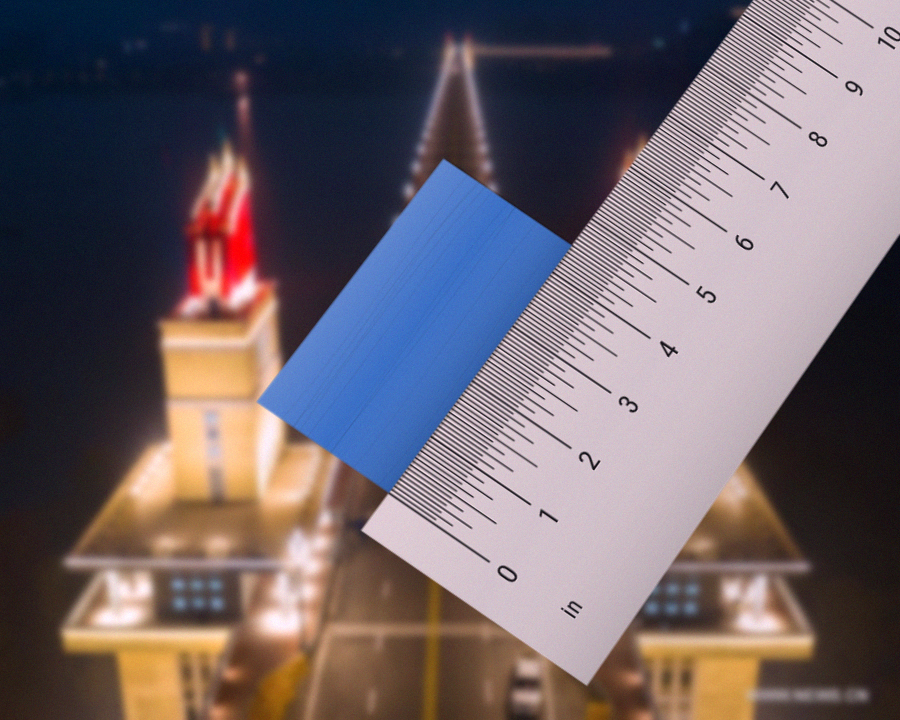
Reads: in 4.5
